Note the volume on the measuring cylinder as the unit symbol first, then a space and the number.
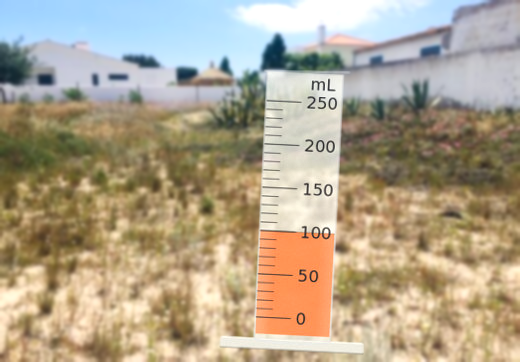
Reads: mL 100
